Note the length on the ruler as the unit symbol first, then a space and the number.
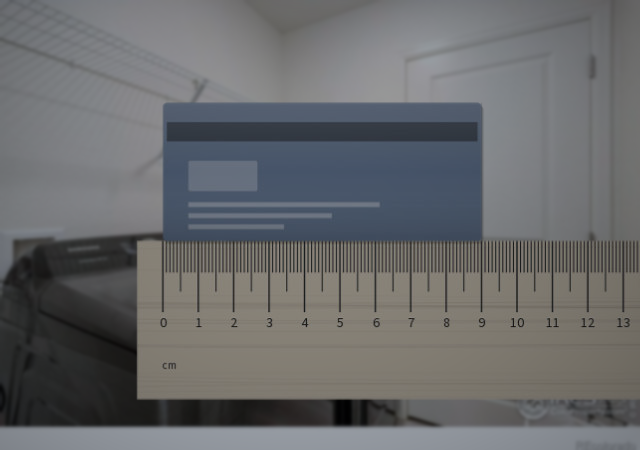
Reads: cm 9
